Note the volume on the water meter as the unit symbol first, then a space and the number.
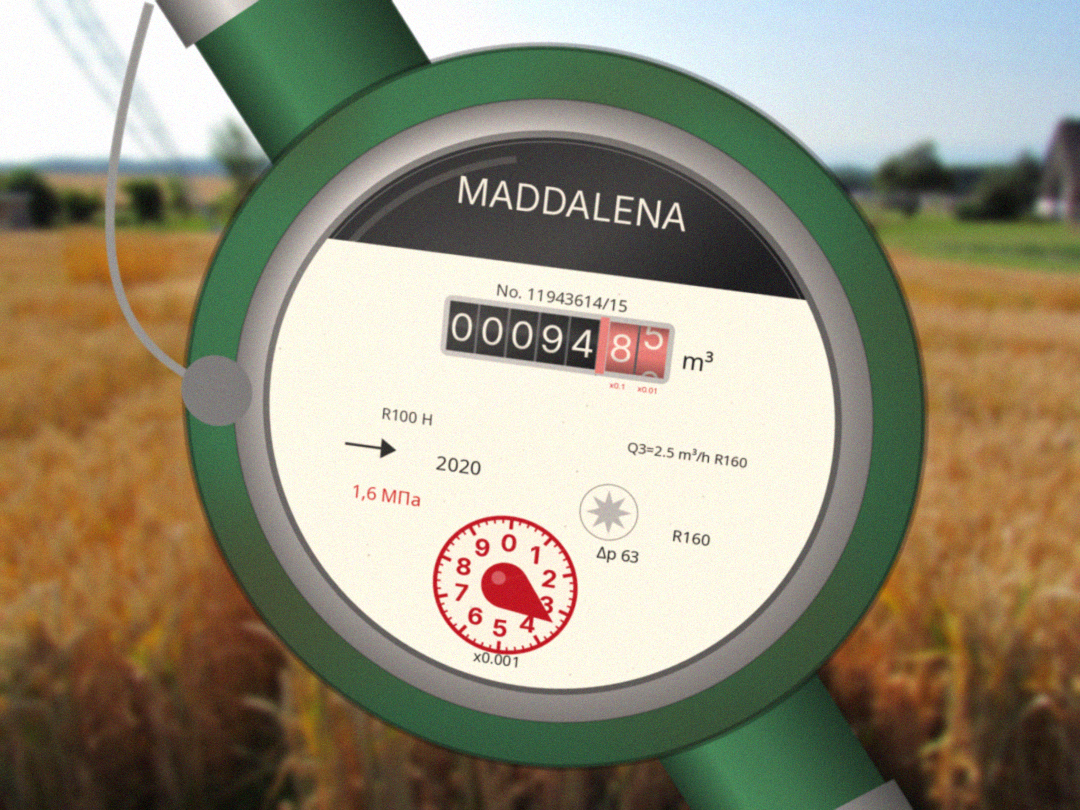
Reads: m³ 94.853
